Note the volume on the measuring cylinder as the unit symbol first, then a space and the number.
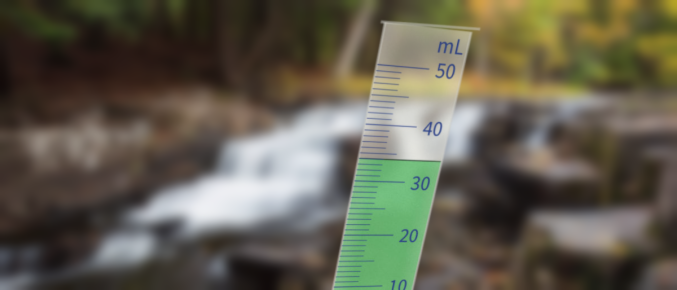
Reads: mL 34
